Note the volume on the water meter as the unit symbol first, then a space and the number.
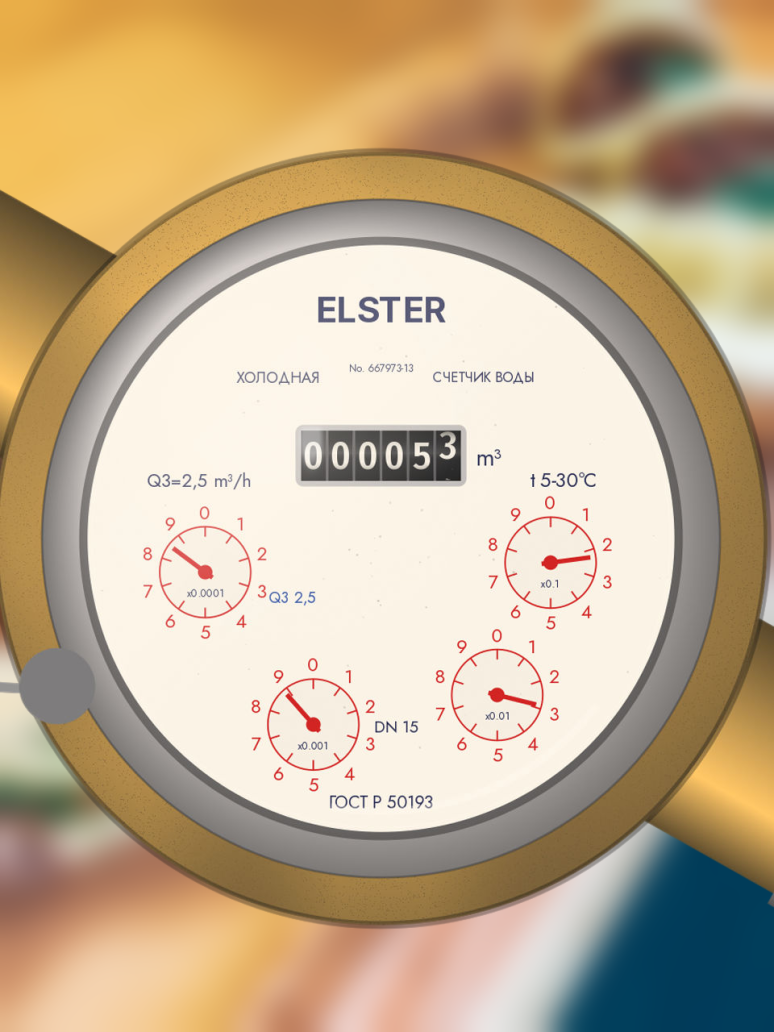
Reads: m³ 53.2288
